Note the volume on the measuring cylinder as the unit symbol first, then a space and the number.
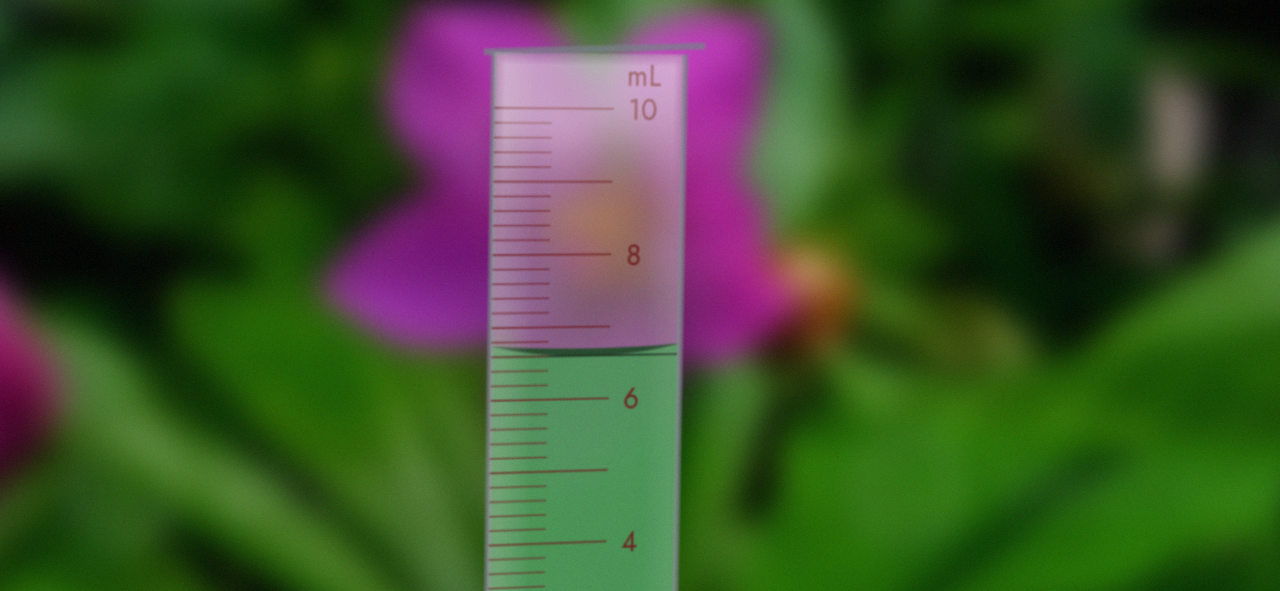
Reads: mL 6.6
